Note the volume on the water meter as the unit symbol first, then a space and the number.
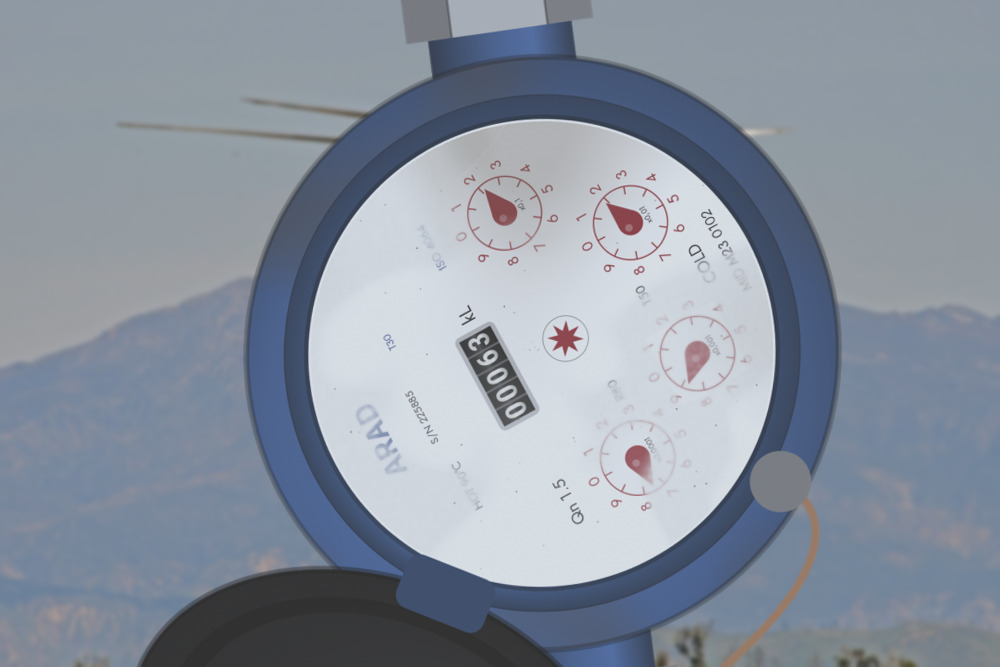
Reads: kL 63.2187
